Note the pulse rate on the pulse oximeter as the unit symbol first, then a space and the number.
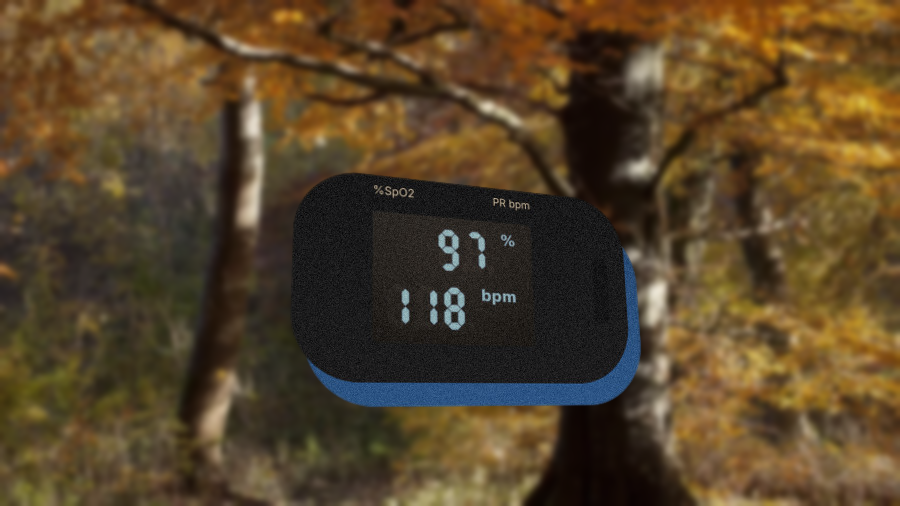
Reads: bpm 118
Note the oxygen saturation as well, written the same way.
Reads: % 97
